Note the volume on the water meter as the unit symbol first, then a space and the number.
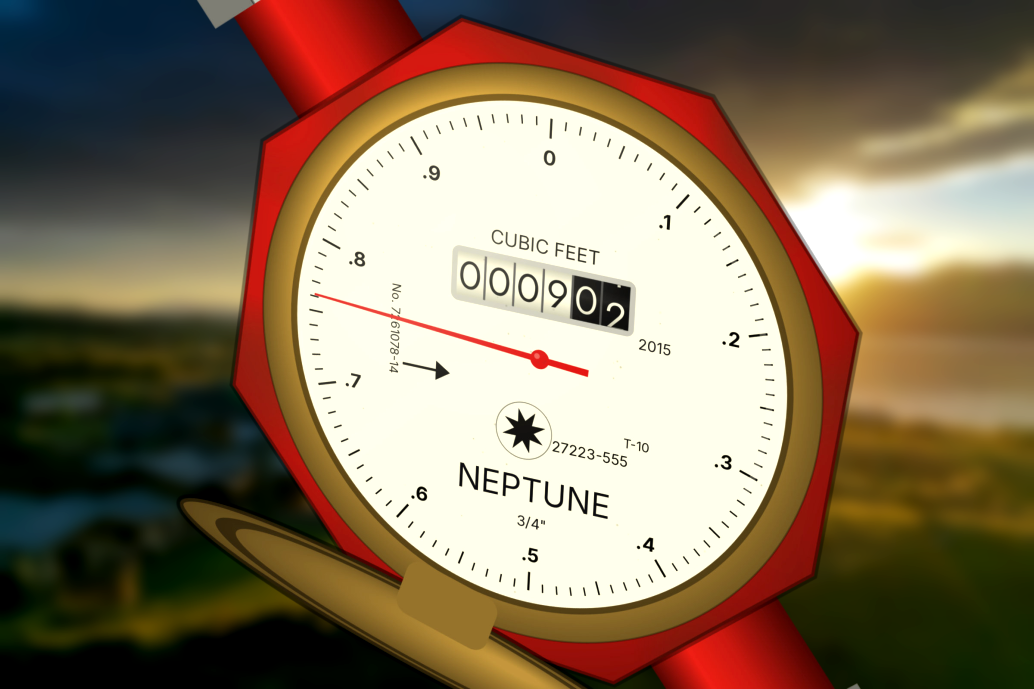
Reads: ft³ 901.76
